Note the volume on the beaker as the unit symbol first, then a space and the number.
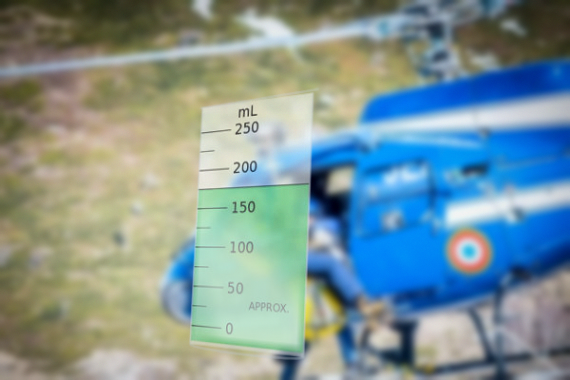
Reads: mL 175
